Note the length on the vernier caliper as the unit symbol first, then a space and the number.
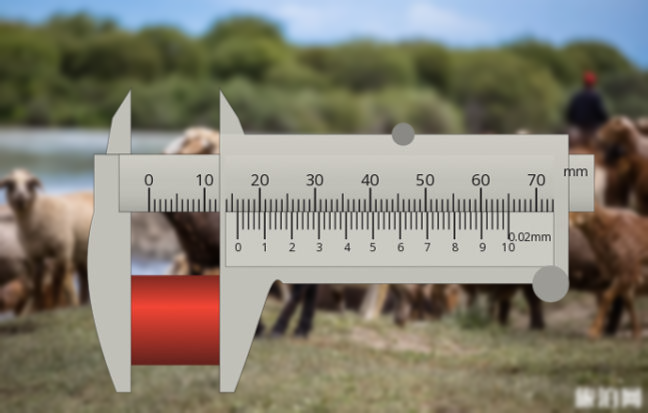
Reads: mm 16.0
